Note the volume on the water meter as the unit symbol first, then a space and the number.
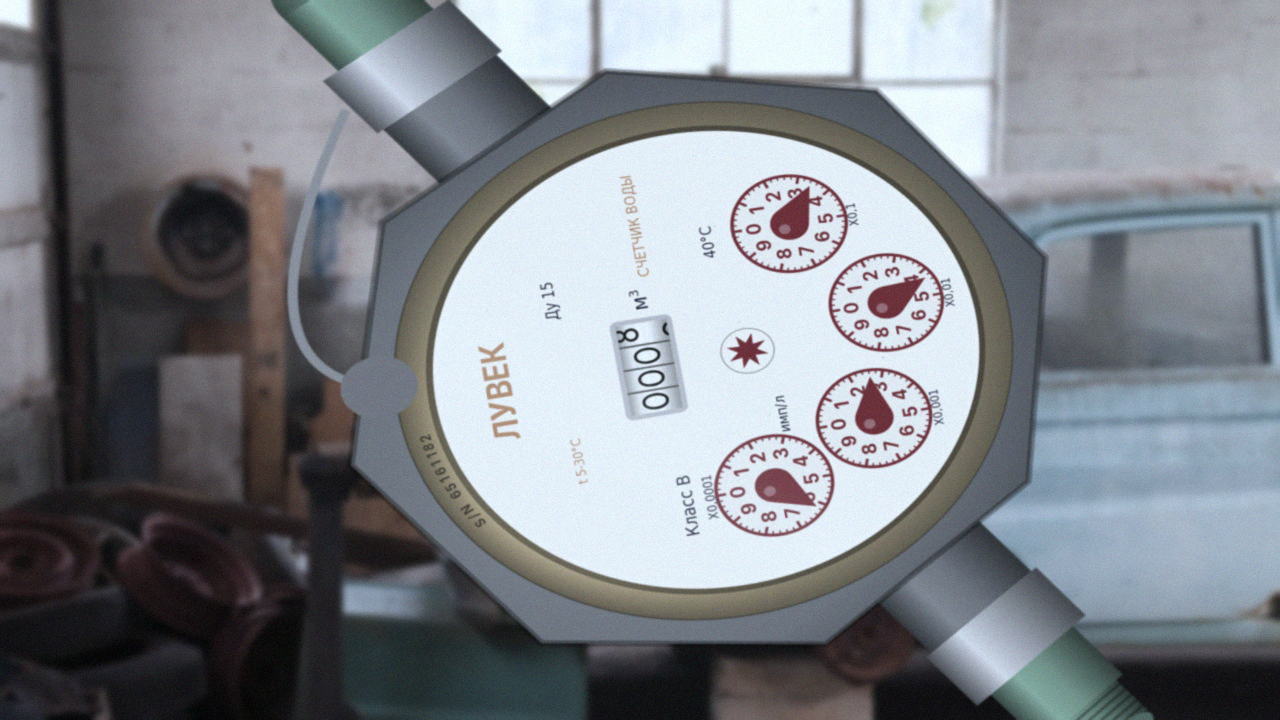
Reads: m³ 8.3426
